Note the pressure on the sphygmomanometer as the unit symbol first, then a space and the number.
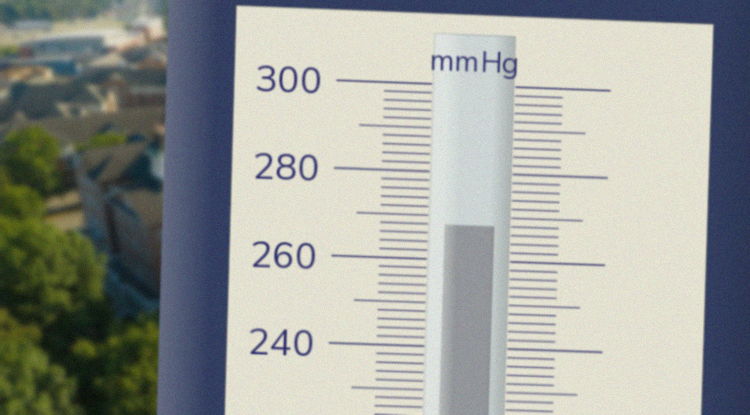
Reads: mmHg 268
